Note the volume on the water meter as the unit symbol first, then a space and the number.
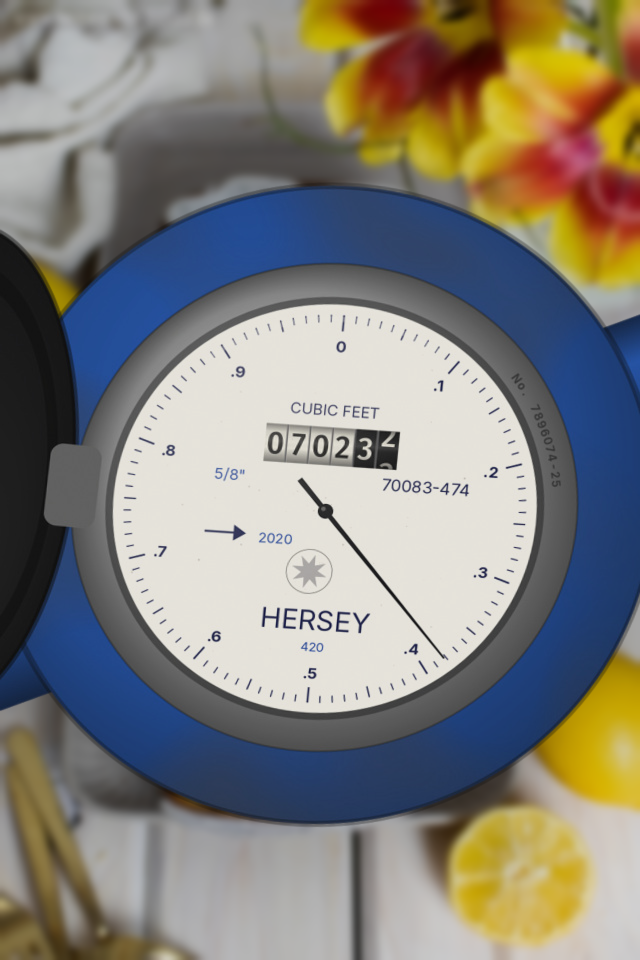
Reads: ft³ 70232.38
